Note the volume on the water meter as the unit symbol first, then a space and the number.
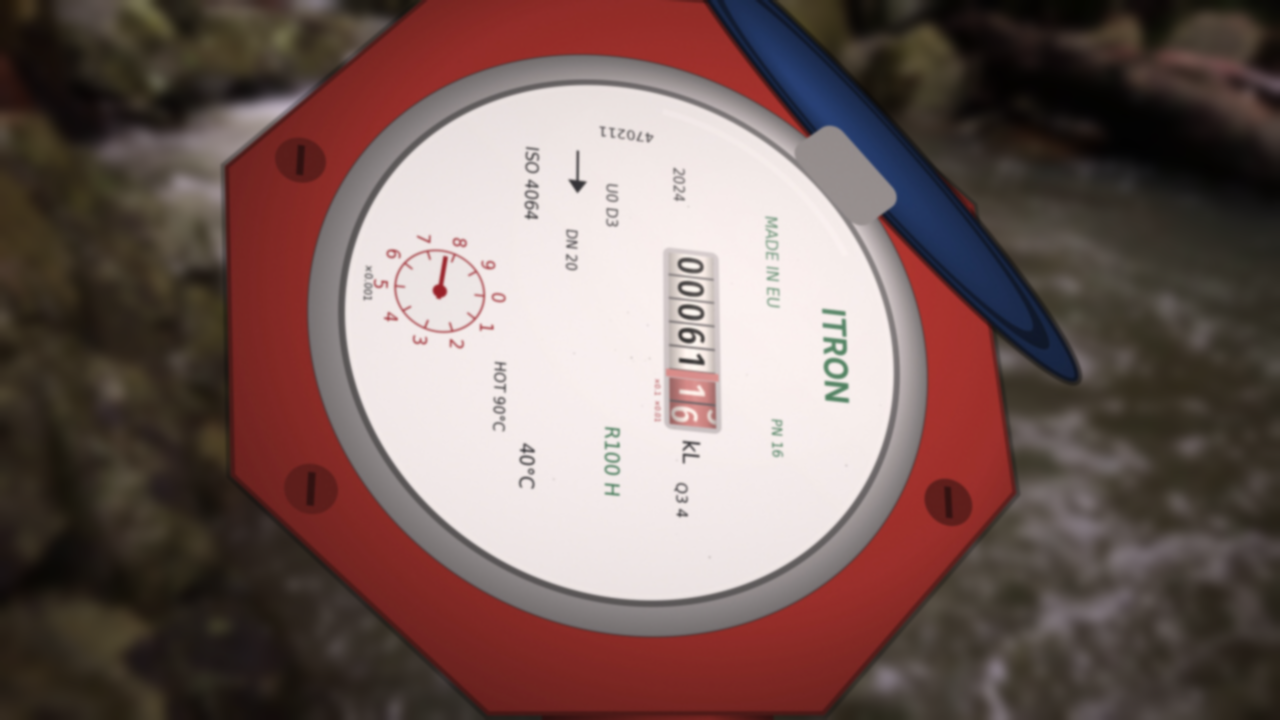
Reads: kL 61.157
